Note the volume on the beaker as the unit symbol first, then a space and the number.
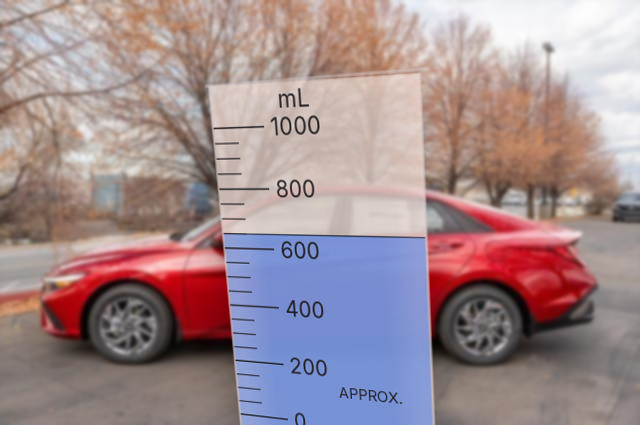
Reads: mL 650
